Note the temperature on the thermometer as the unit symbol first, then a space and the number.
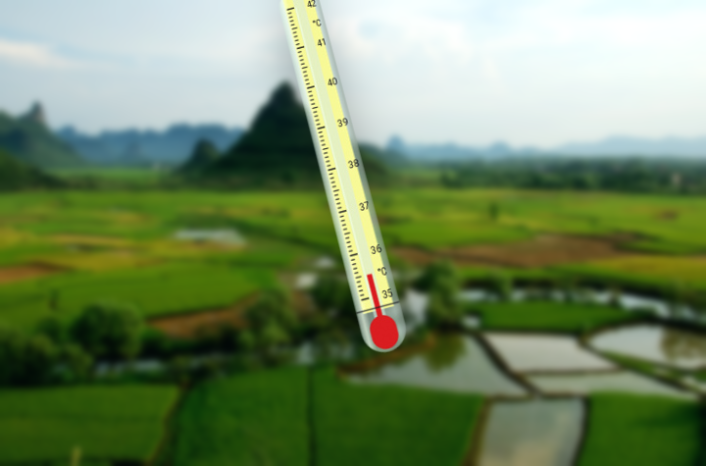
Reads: °C 35.5
